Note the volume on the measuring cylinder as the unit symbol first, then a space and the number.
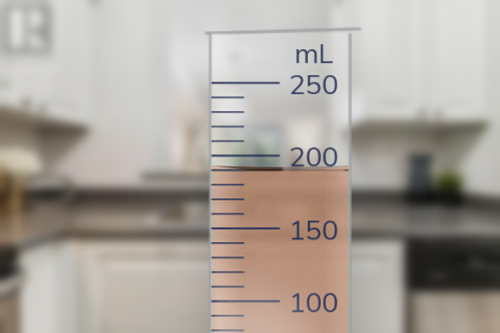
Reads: mL 190
